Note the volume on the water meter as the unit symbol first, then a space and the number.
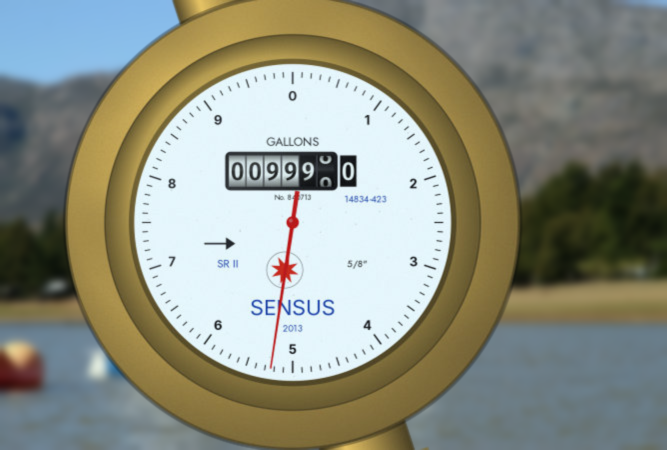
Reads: gal 99985.2
